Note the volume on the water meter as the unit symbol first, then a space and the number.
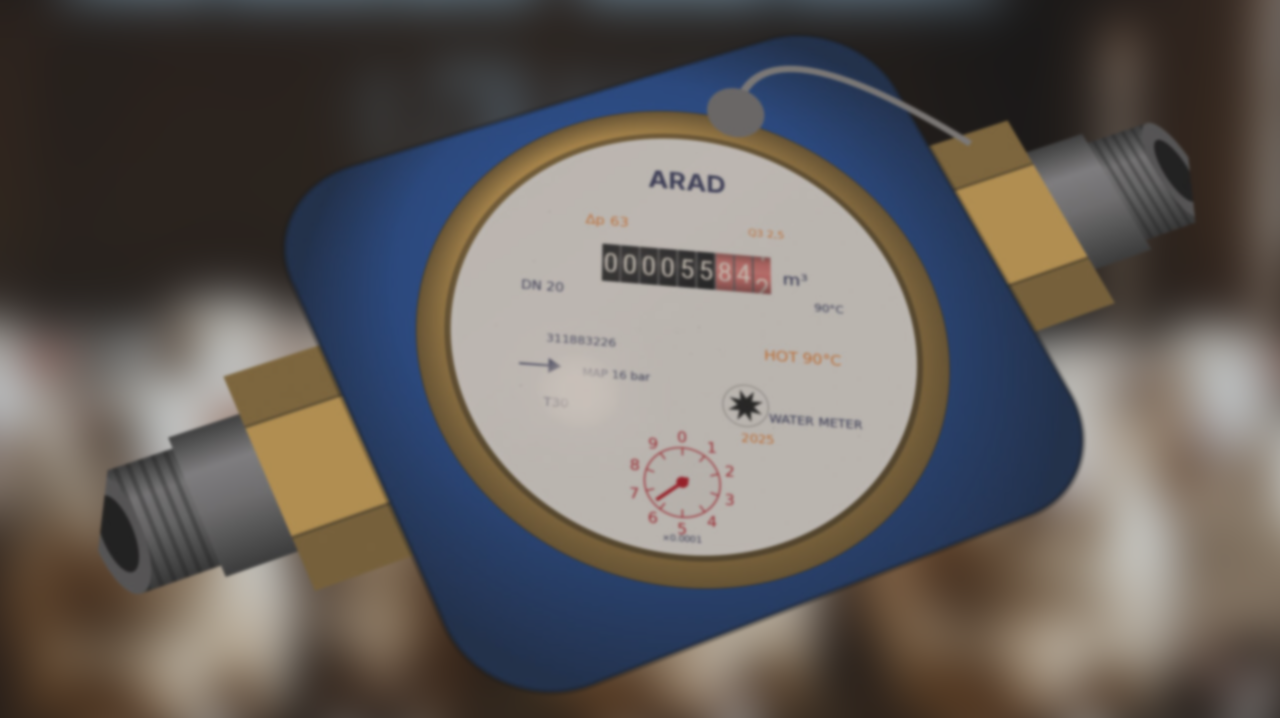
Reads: m³ 55.8416
